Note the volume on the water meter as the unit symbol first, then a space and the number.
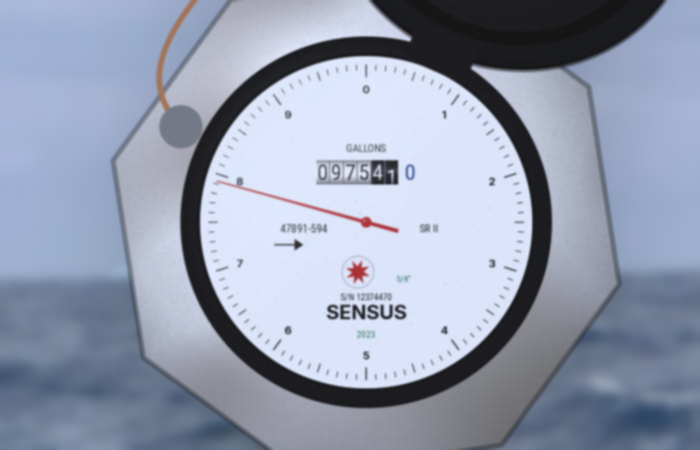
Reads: gal 975407.9
